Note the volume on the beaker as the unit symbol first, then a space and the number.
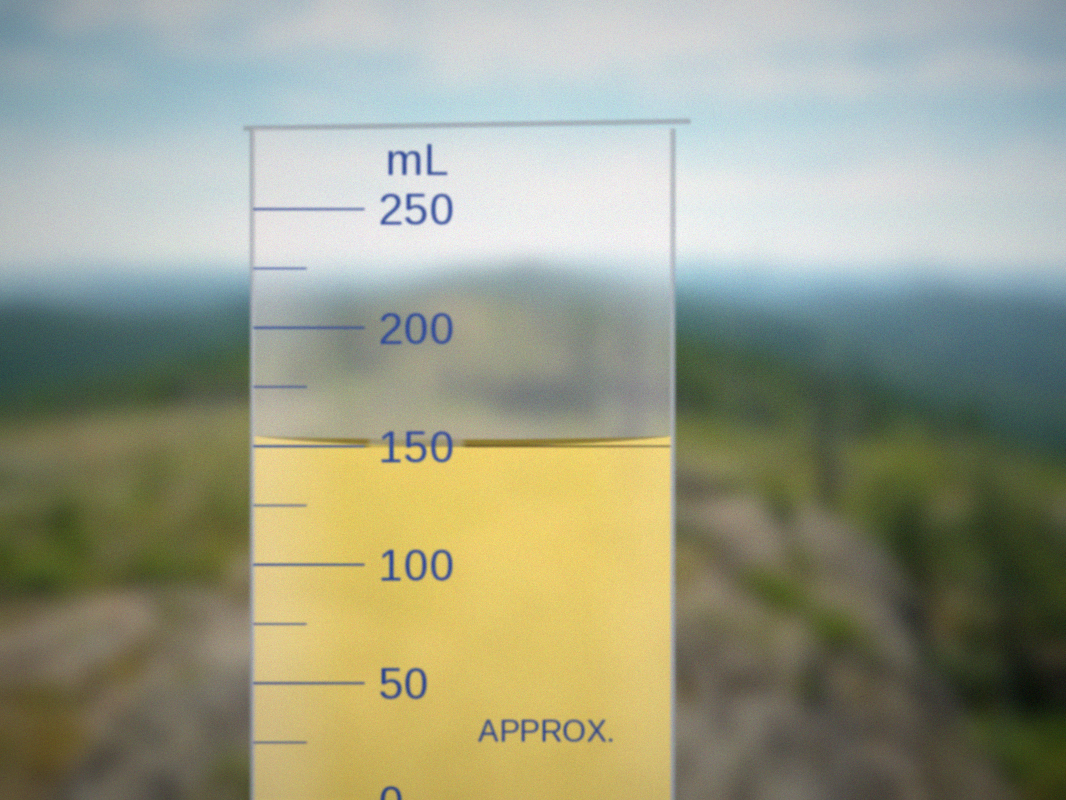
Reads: mL 150
